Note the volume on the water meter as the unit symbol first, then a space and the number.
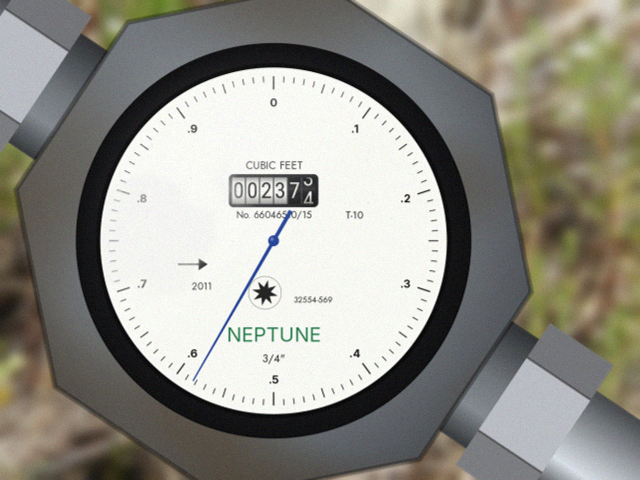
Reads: ft³ 2373.58
